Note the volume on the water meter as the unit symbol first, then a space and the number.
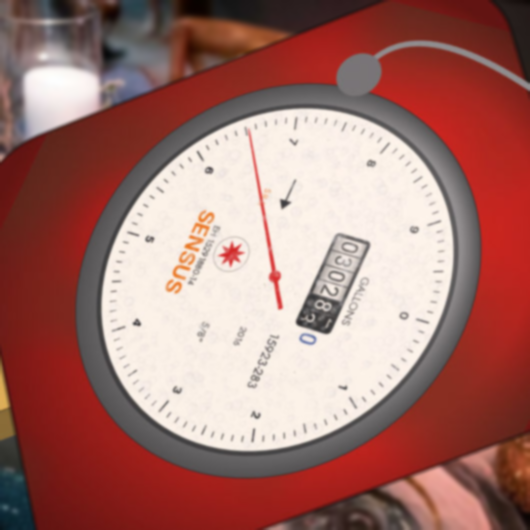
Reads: gal 302826.5
